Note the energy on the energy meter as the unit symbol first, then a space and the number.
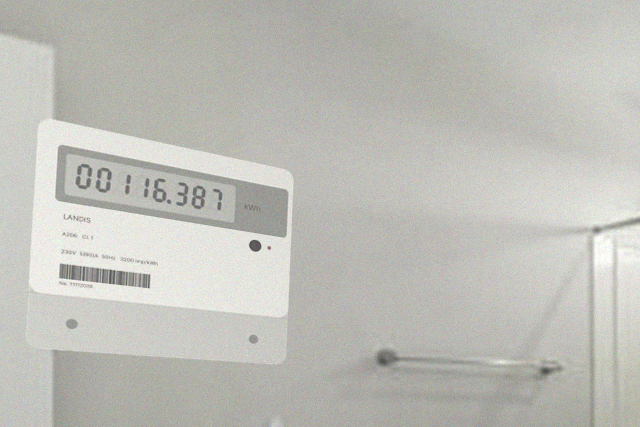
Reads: kWh 116.387
